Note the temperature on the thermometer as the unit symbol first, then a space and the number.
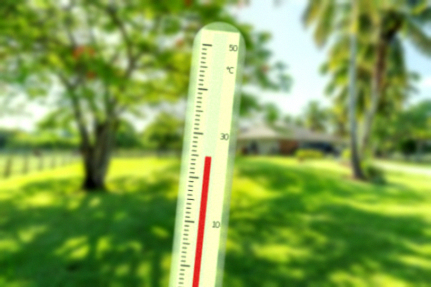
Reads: °C 25
